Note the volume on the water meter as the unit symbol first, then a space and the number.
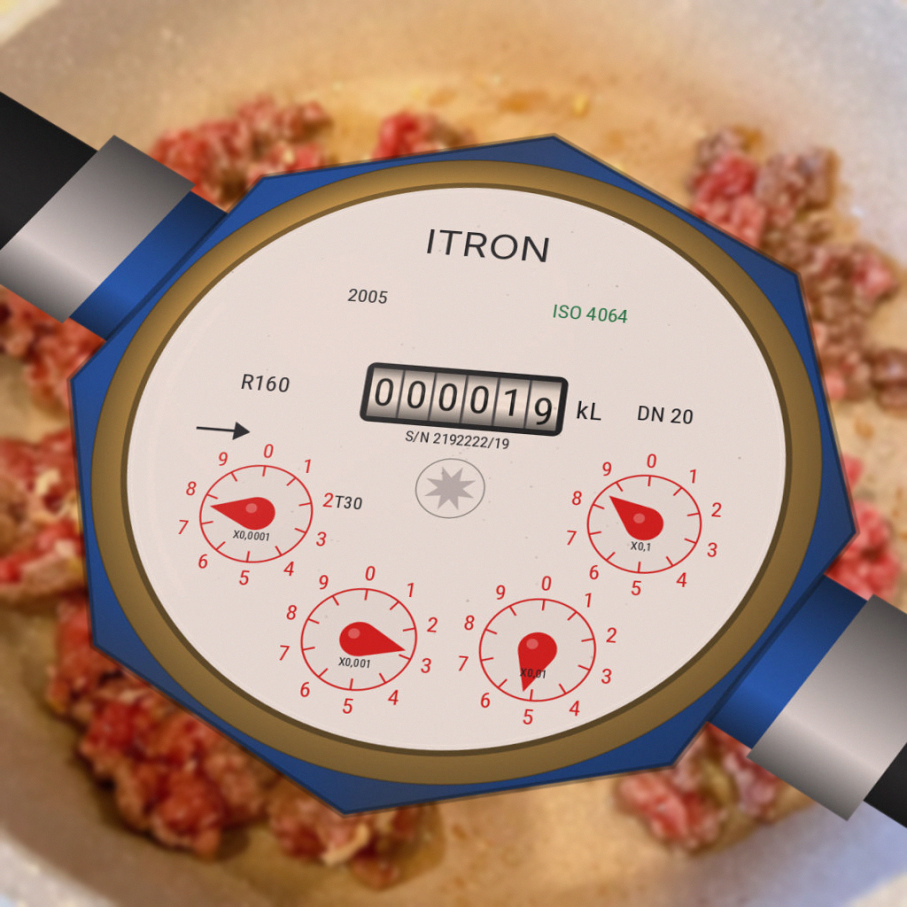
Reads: kL 18.8527
